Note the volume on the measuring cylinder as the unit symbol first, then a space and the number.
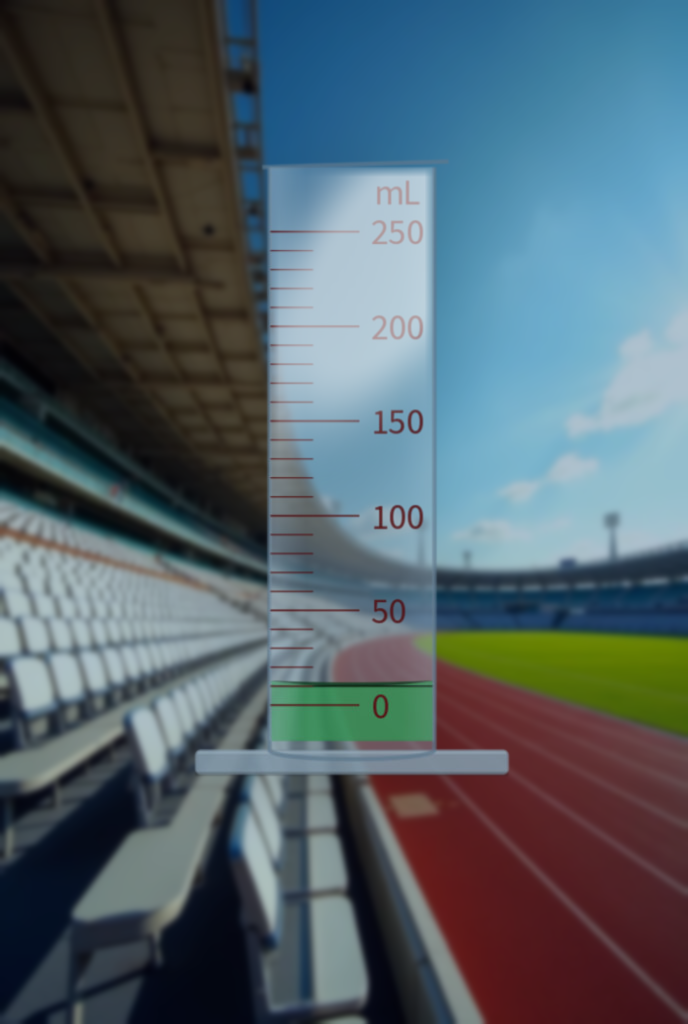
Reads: mL 10
